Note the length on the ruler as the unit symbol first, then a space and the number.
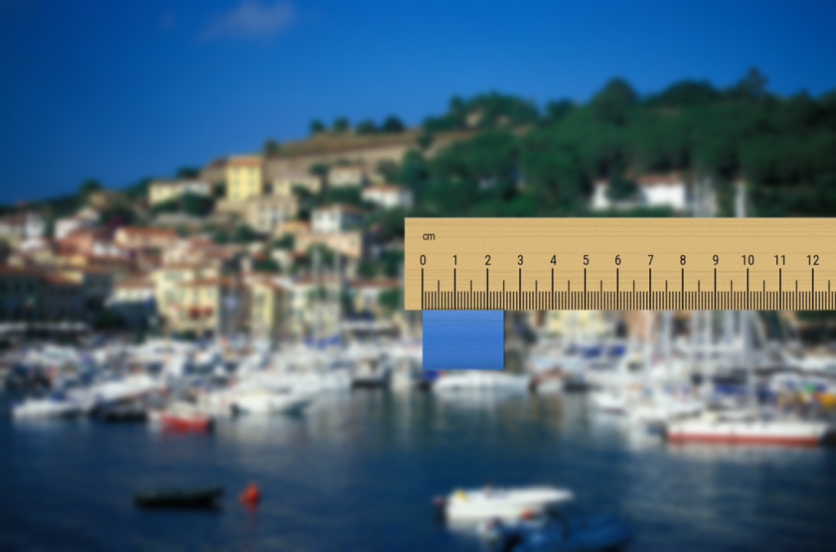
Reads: cm 2.5
